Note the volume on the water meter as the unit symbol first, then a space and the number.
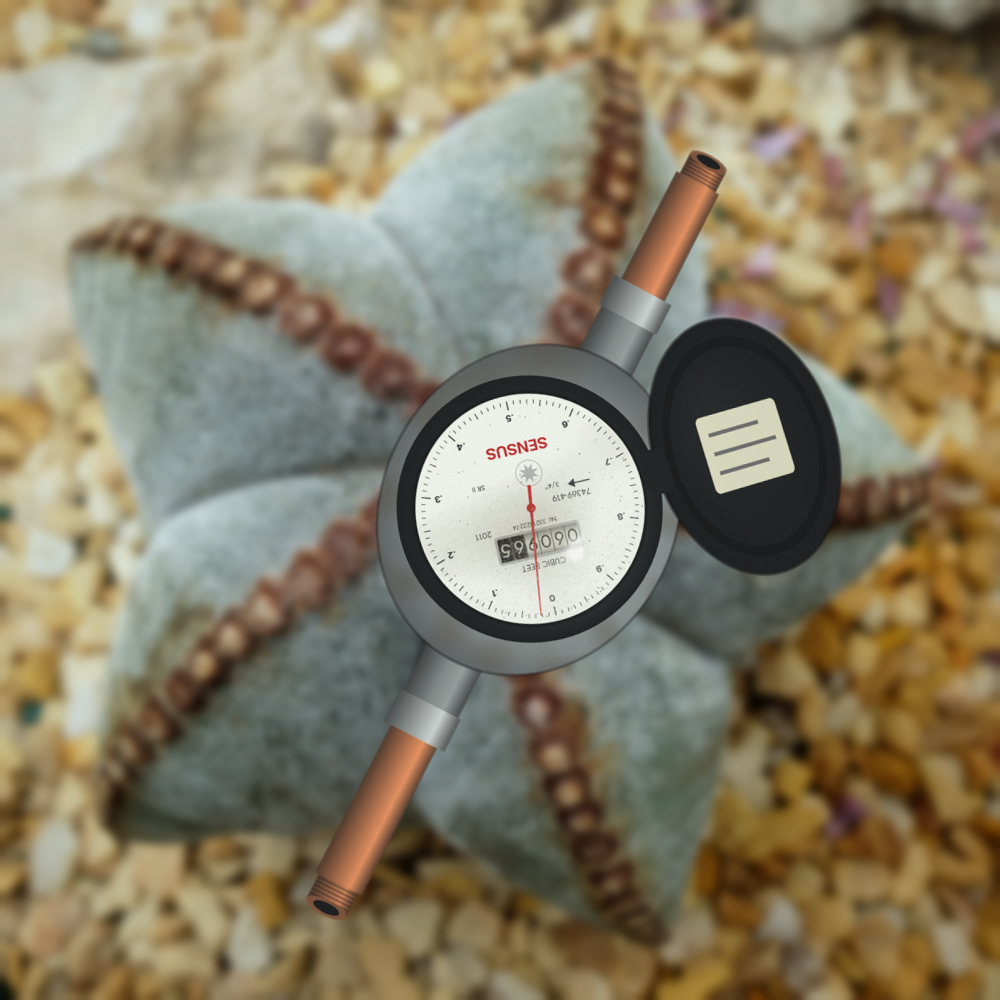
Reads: ft³ 60965.02
